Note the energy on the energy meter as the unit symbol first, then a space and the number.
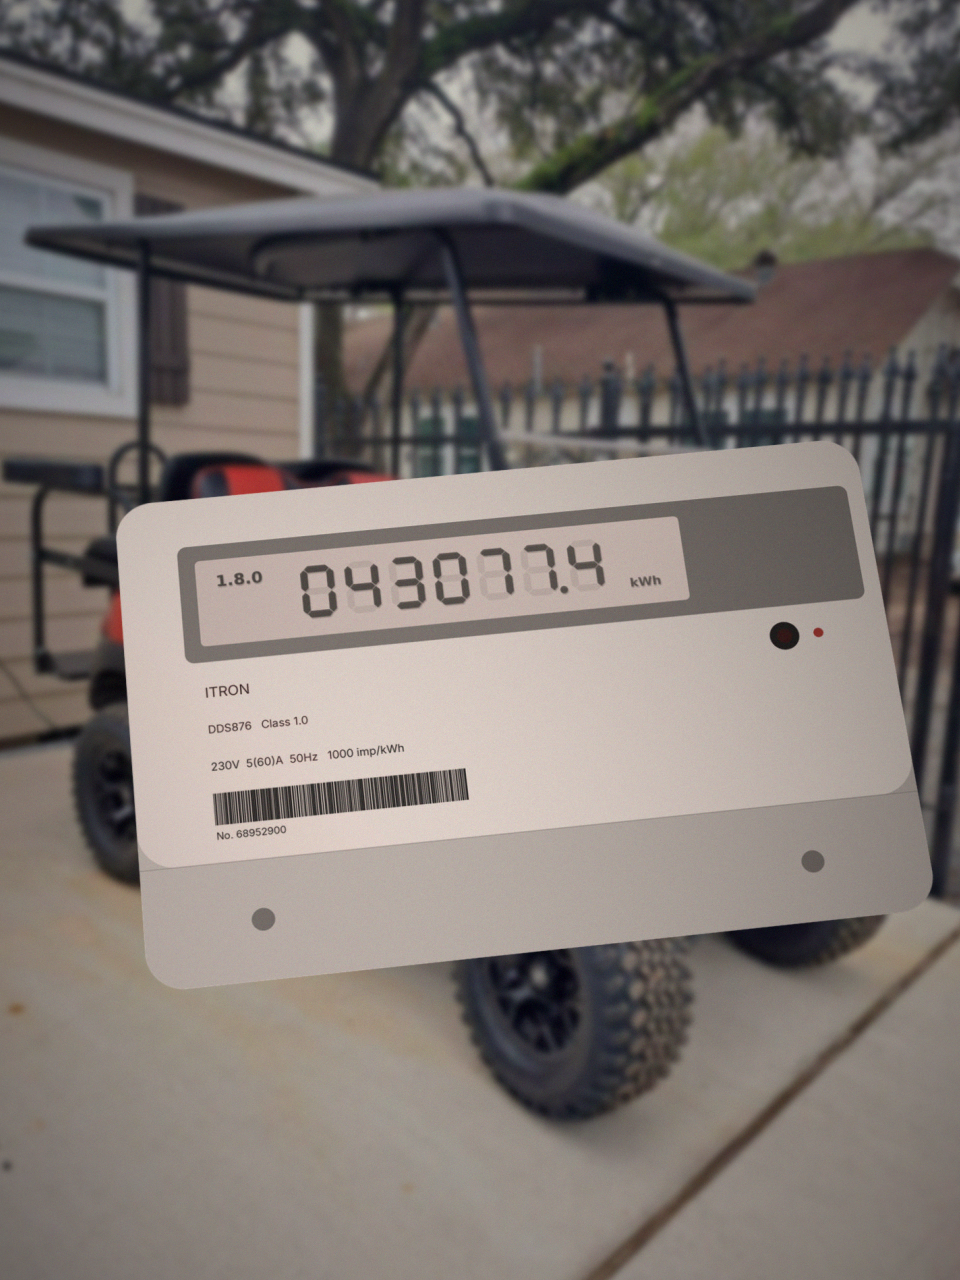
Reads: kWh 43077.4
